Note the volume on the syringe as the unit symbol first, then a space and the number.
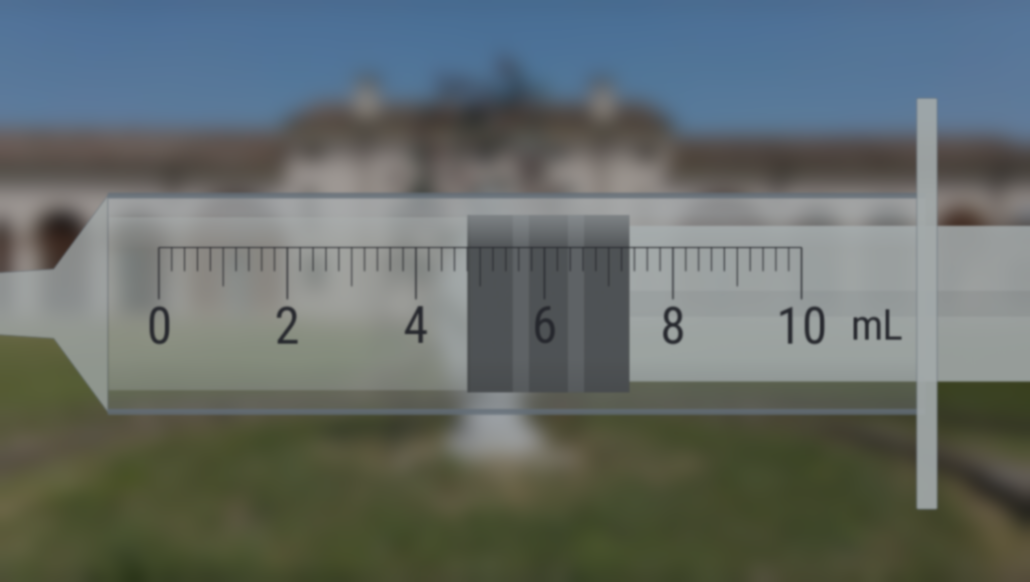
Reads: mL 4.8
